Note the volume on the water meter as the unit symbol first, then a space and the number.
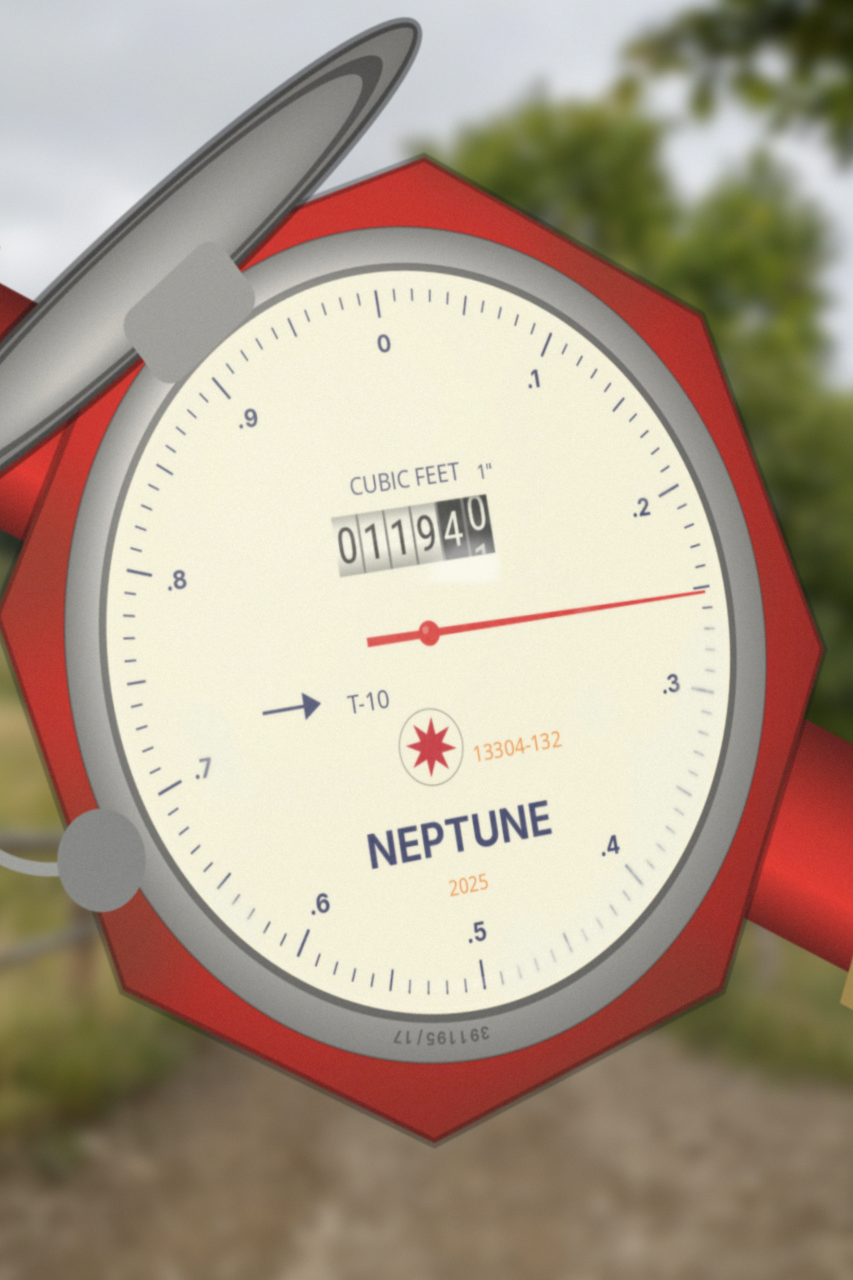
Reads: ft³ 11940.25
